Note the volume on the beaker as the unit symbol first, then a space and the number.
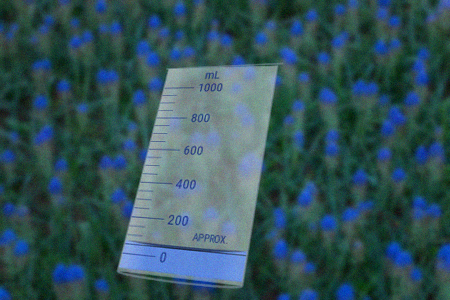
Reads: mL 50
